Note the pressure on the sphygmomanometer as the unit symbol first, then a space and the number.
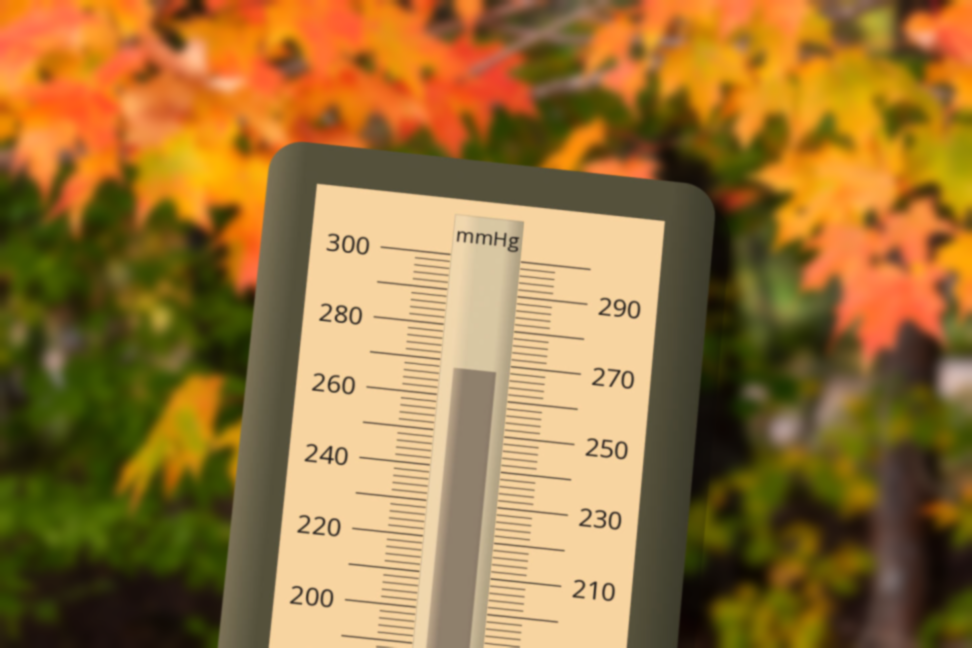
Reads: mmHg 268
